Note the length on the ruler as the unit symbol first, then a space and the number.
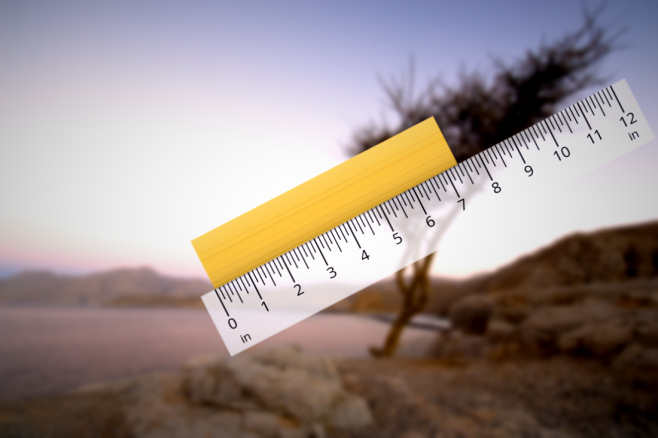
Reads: in 7.375
